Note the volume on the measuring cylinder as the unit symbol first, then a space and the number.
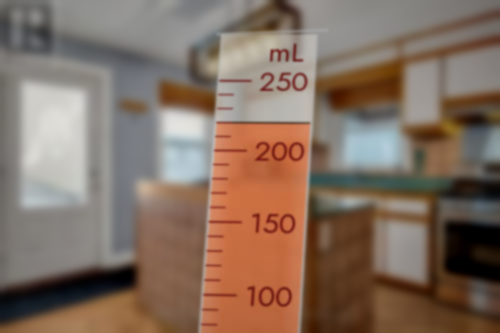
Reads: mL 220
